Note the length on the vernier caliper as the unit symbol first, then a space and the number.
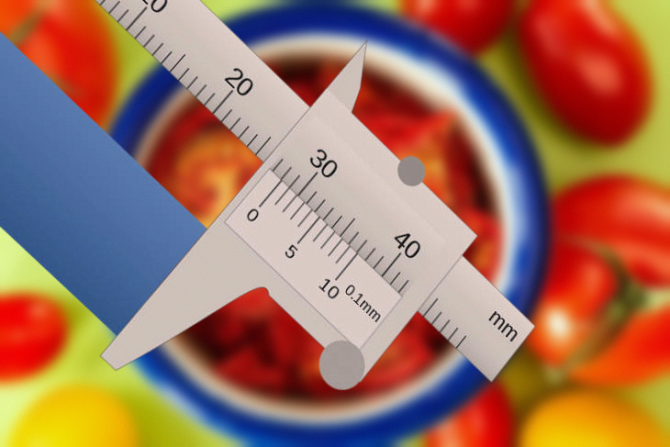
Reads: mm 28.1
